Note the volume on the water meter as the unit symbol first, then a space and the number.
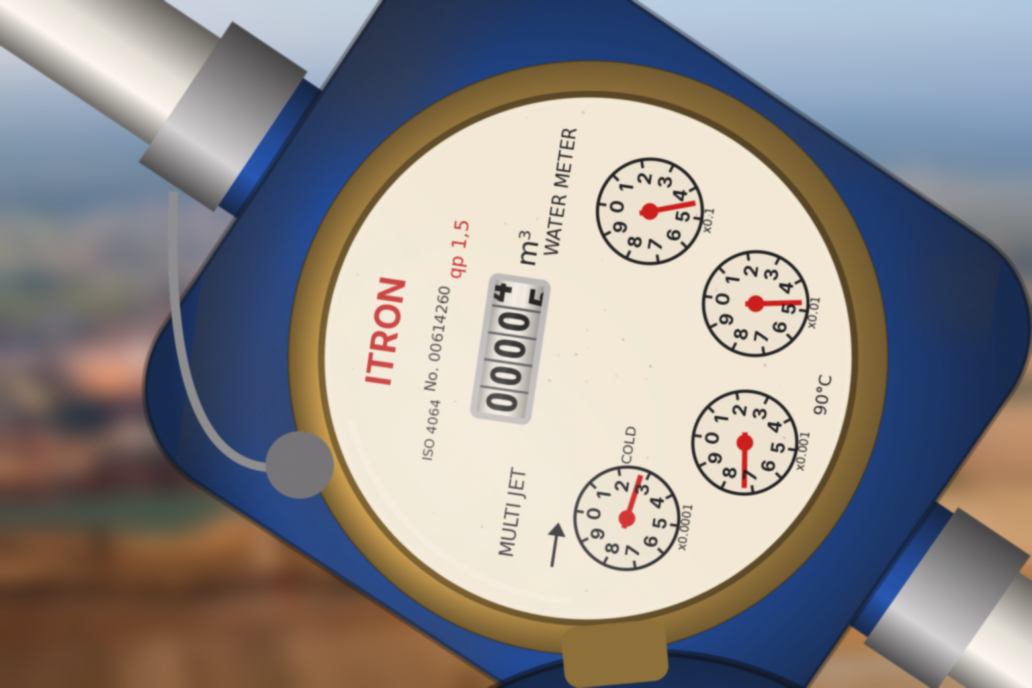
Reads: m³ 4.4472
